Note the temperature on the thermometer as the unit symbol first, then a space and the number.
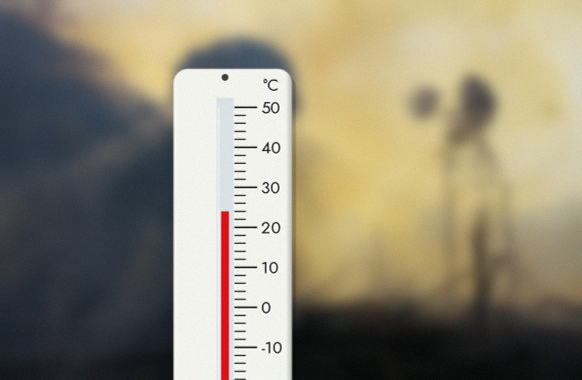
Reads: °C 24
